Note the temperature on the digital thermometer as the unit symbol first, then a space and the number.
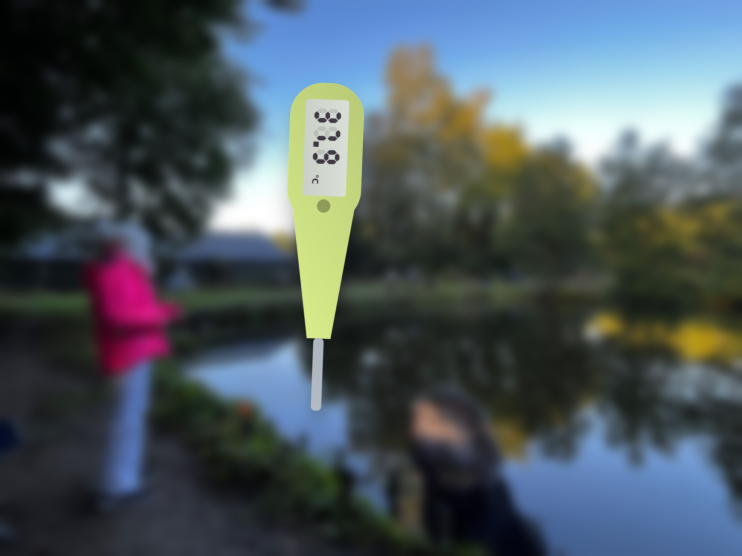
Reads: °C 37.9
